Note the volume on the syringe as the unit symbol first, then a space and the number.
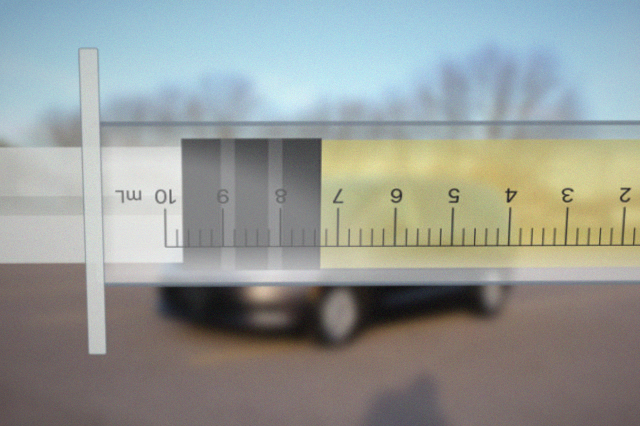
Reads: mL 7.3
